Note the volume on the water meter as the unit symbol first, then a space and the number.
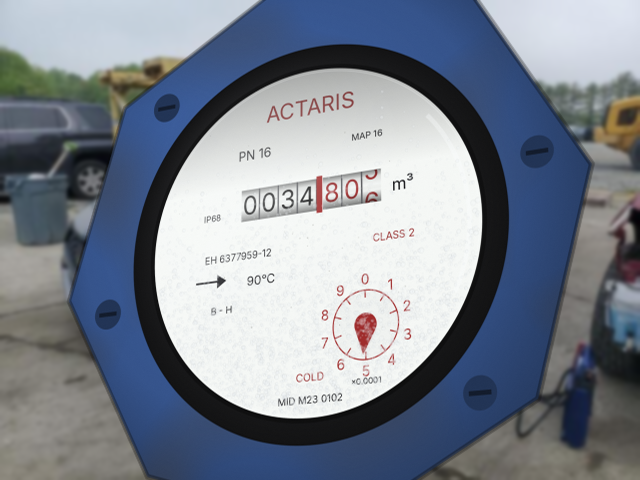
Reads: m³ 34.8055
